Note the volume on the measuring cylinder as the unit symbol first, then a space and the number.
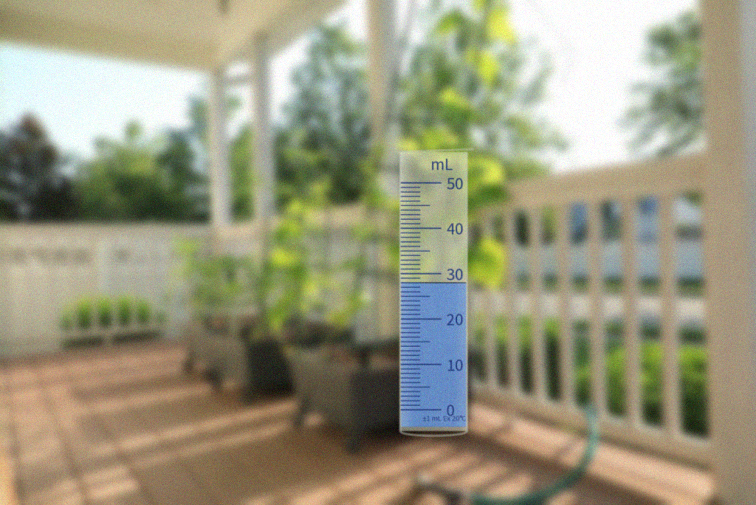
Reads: mL 28
